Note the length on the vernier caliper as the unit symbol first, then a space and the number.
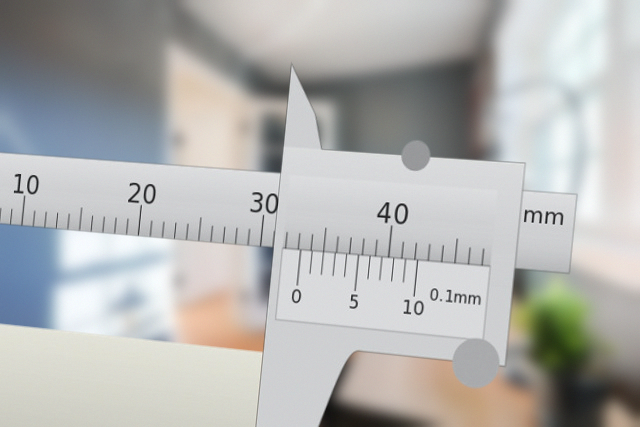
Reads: mm 33.2
